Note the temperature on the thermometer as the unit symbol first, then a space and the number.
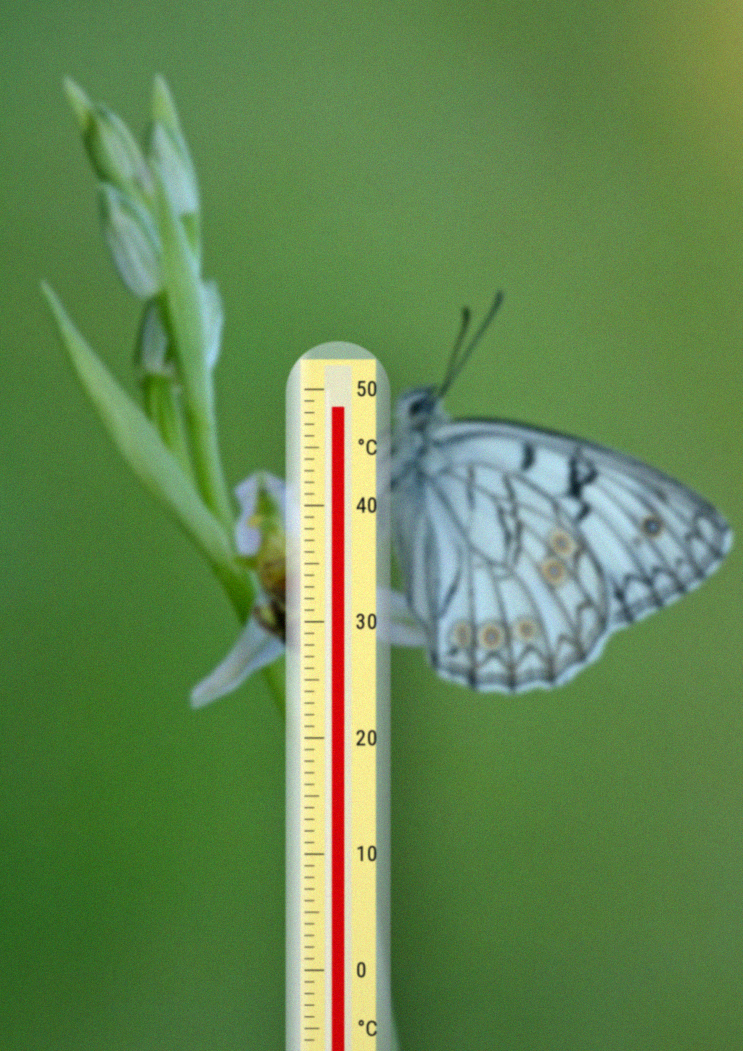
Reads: °C 48.5
